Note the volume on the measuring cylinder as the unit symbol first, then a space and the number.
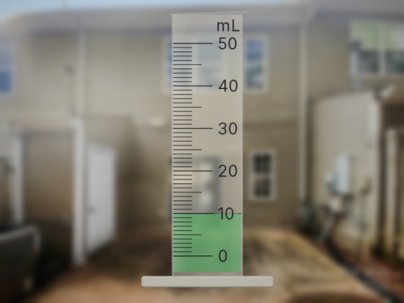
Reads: mL 10
